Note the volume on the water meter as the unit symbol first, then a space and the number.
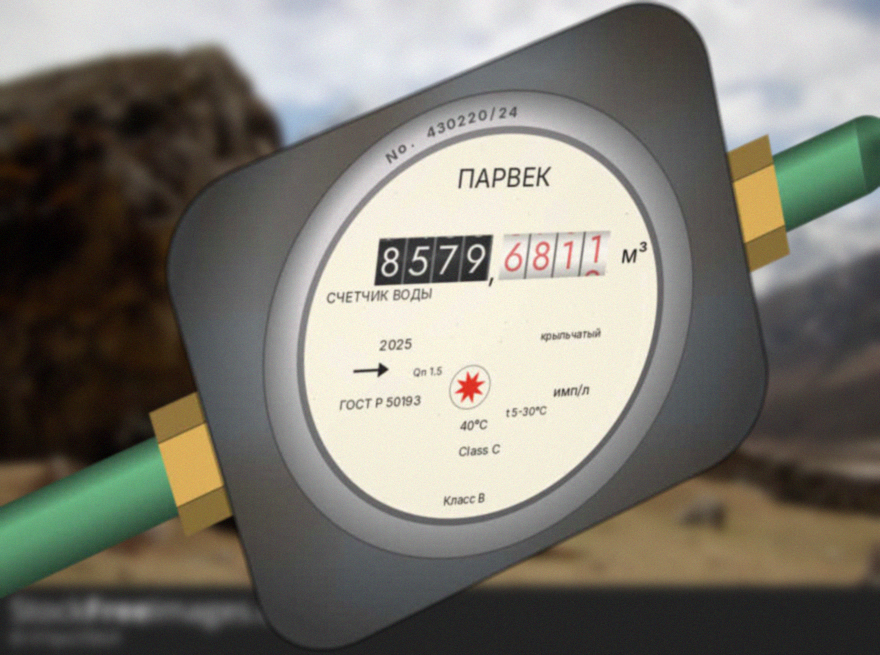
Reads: m³ 8579.6811
